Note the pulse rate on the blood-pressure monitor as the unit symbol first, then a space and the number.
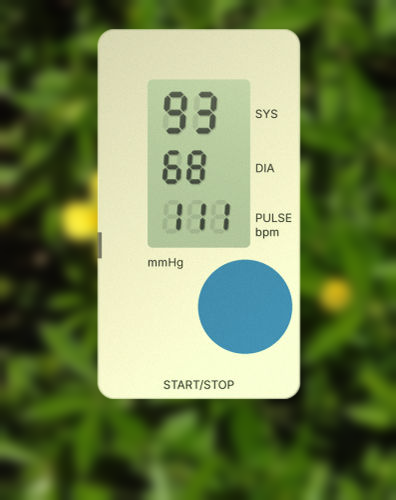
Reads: bpm 111
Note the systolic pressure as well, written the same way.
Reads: mmHg 93
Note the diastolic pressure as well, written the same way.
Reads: mmHg 68
